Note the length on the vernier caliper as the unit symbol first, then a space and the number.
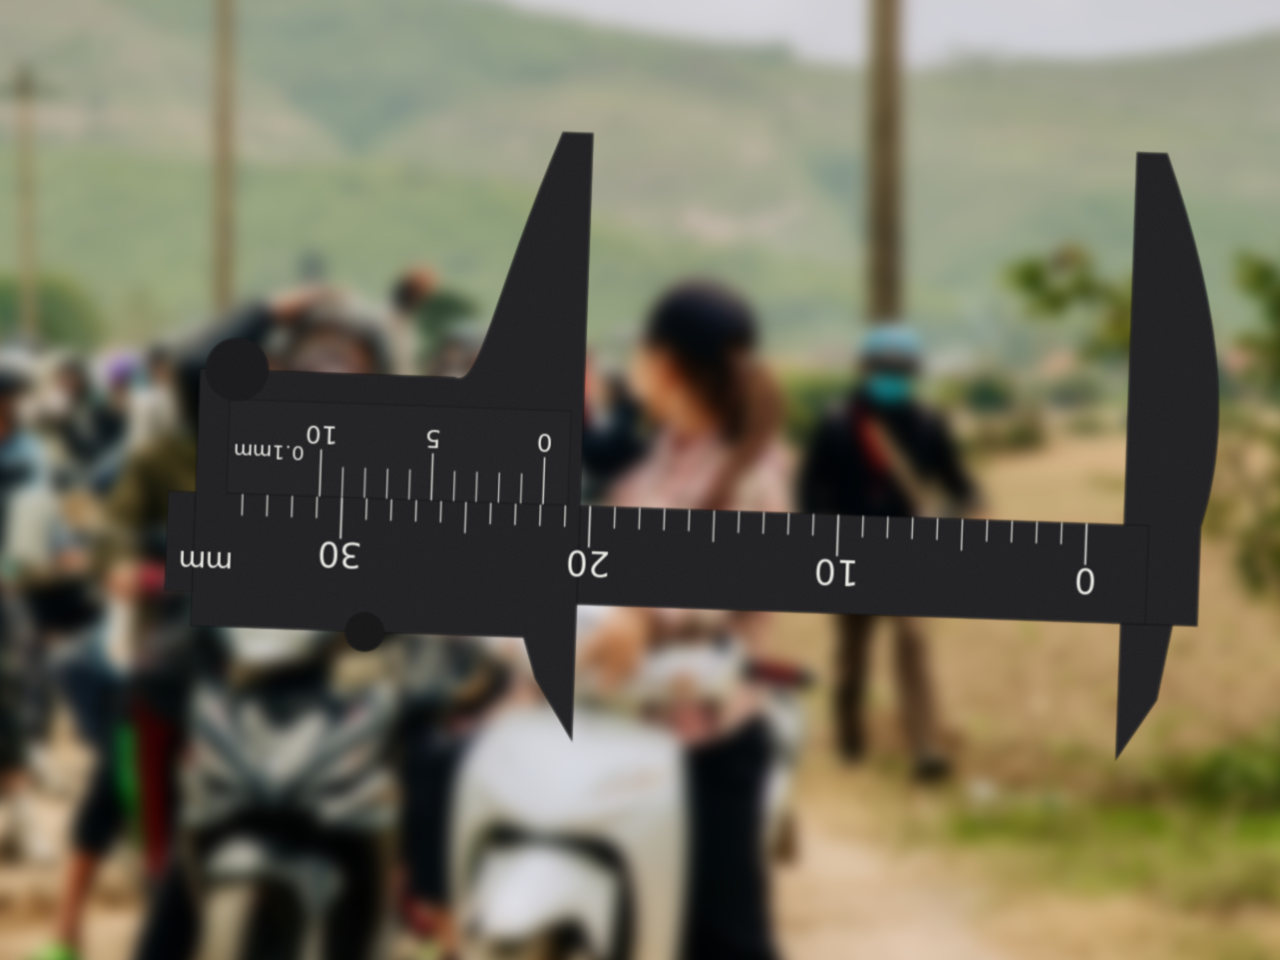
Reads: mm 21.9
